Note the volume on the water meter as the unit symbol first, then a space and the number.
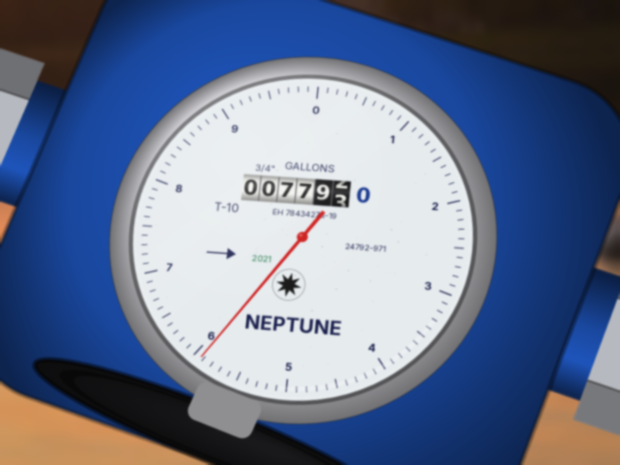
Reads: gal 77925.9
